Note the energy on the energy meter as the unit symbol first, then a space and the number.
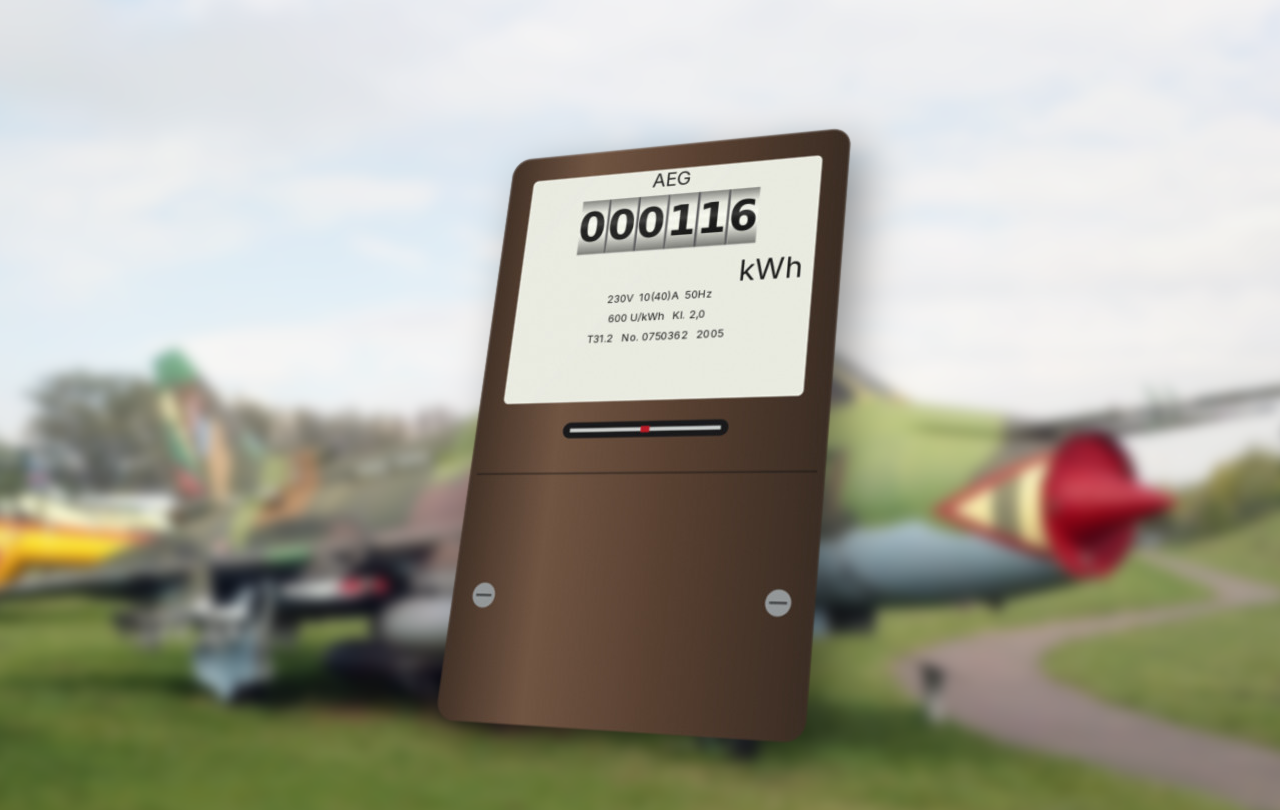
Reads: kWh 116
